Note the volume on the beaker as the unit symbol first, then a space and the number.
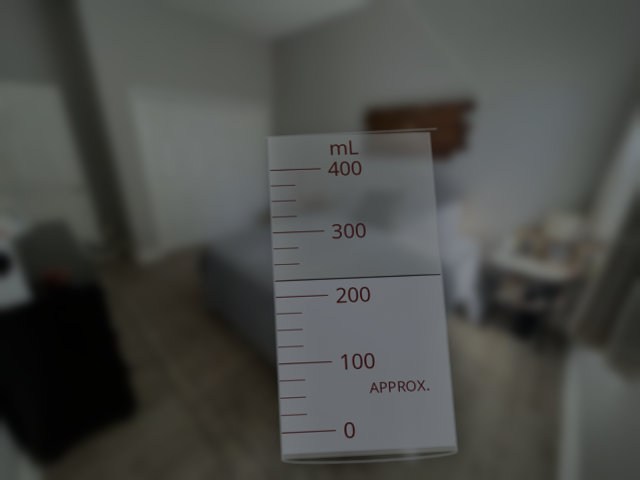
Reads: mL 225
